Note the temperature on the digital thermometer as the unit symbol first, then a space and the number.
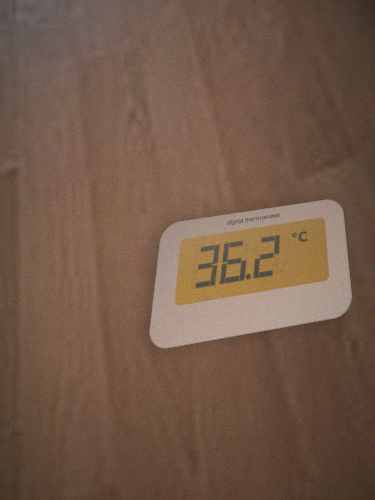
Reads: °C 36.2
